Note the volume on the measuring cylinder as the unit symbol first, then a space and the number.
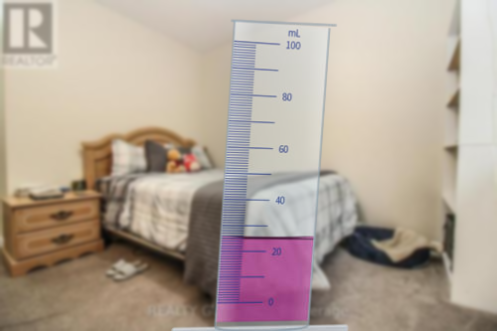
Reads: mL 25
